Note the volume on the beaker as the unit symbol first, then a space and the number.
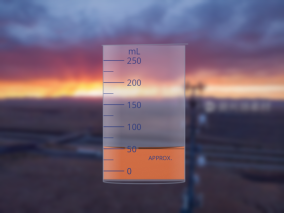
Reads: mL 50
